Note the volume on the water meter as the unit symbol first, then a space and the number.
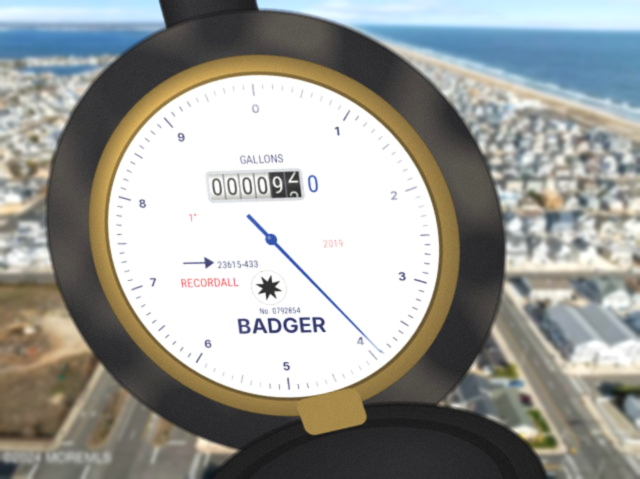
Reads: gal 923.9
